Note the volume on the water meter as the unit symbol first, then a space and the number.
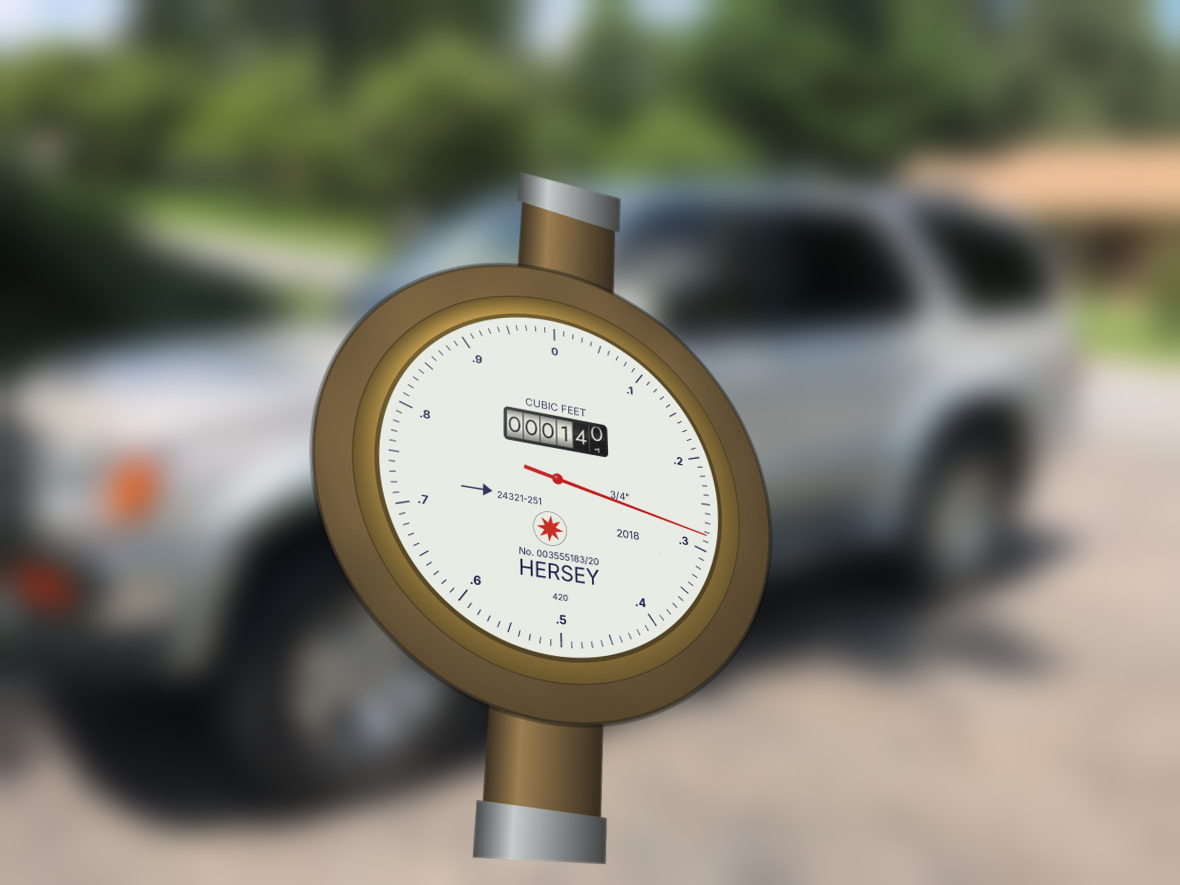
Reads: ft³ 140.28
